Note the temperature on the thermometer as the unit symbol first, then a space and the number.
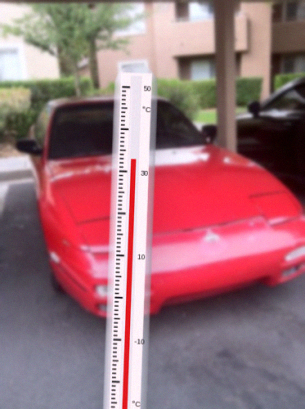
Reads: °C 33
